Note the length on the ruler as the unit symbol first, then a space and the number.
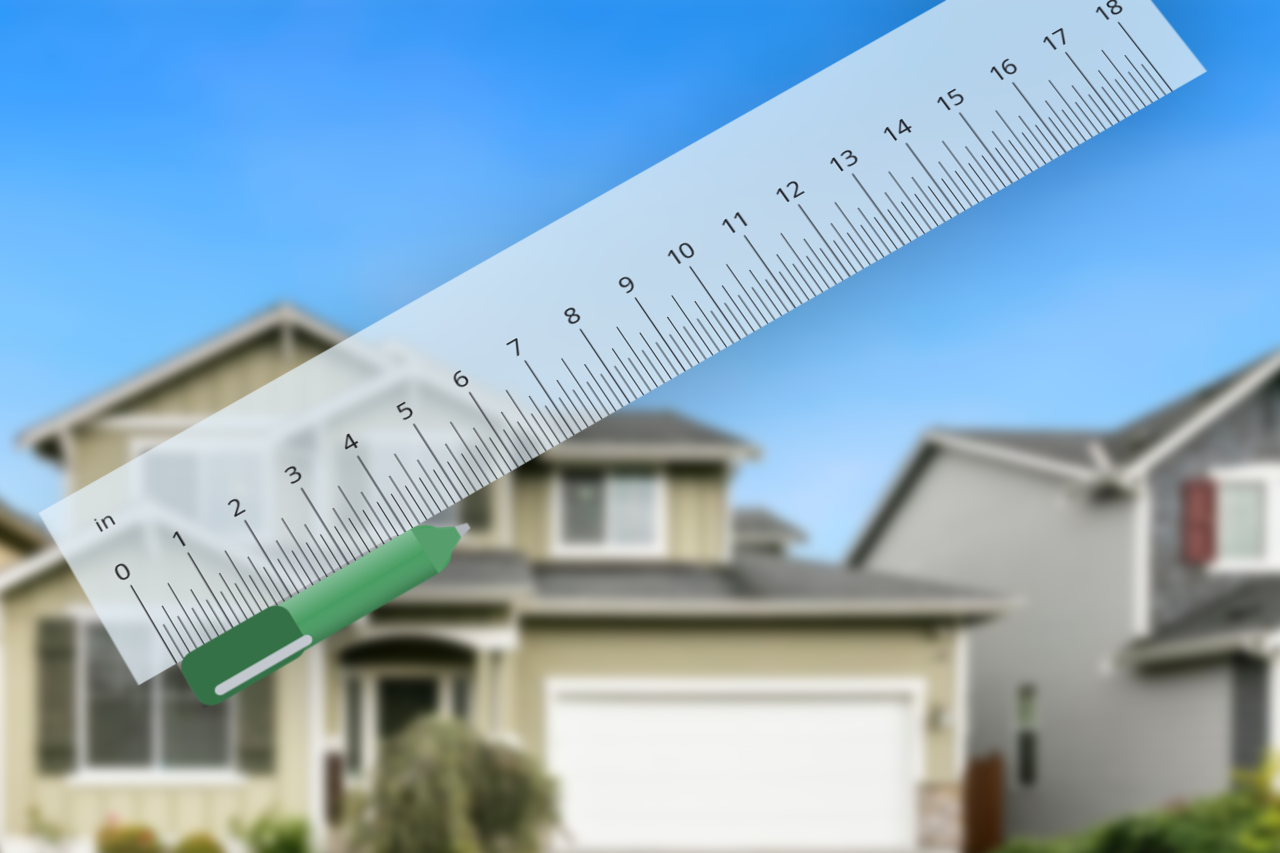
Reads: in 4.875
